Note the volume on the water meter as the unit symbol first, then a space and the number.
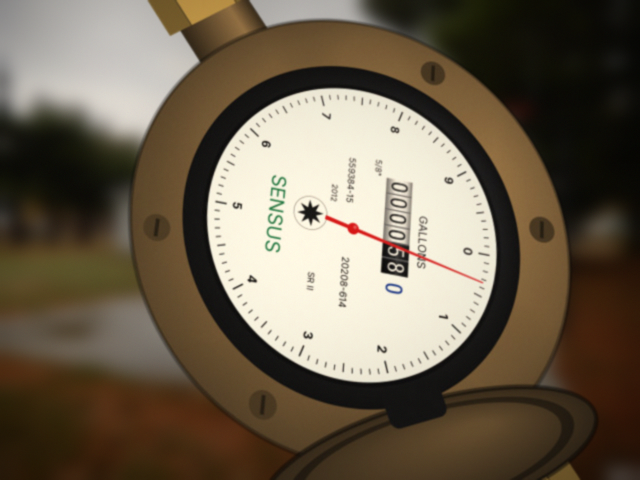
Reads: gal 580.3
